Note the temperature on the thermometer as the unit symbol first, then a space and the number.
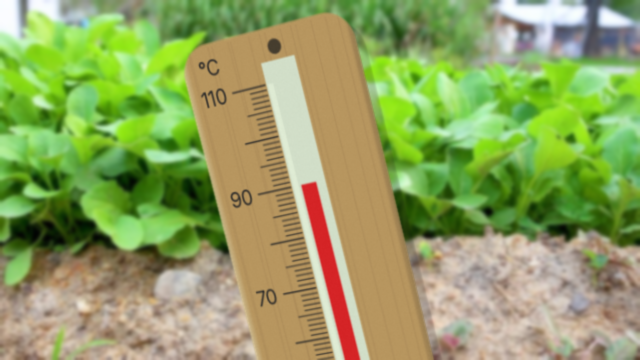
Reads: °C 90
